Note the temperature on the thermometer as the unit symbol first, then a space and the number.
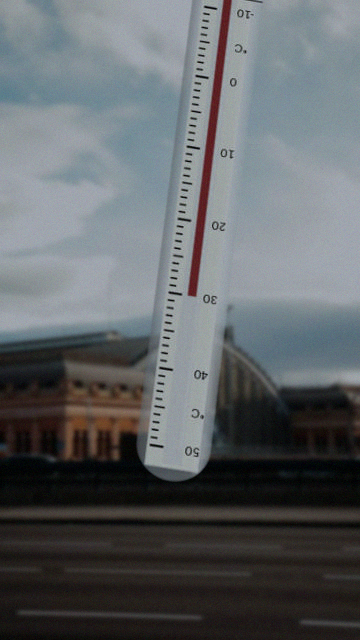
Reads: °C 30
